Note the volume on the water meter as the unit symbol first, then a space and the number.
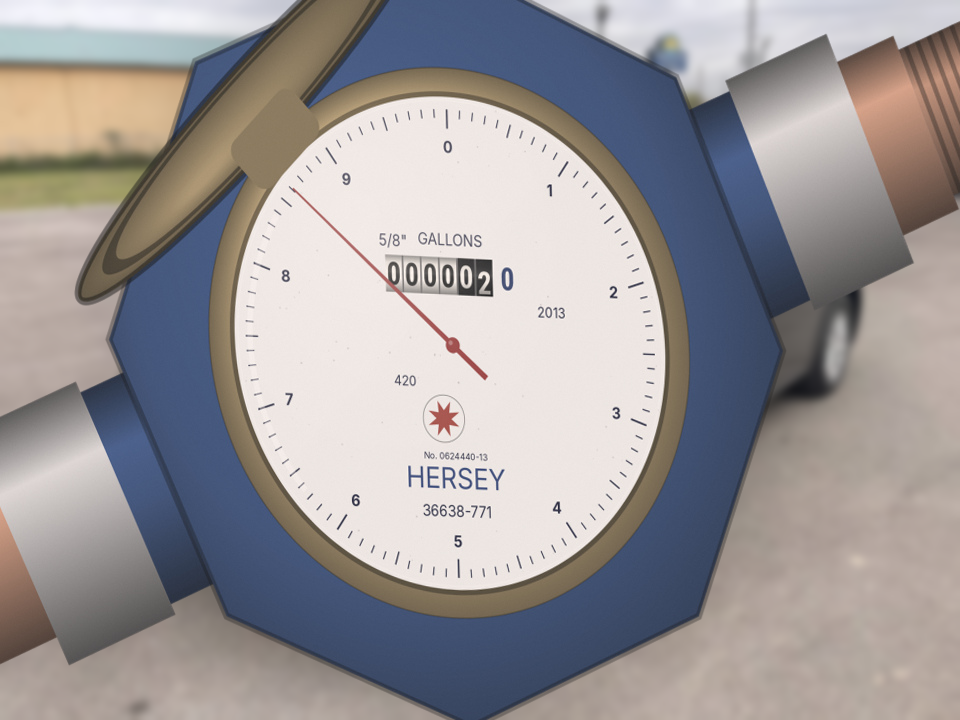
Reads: gal 18.6
